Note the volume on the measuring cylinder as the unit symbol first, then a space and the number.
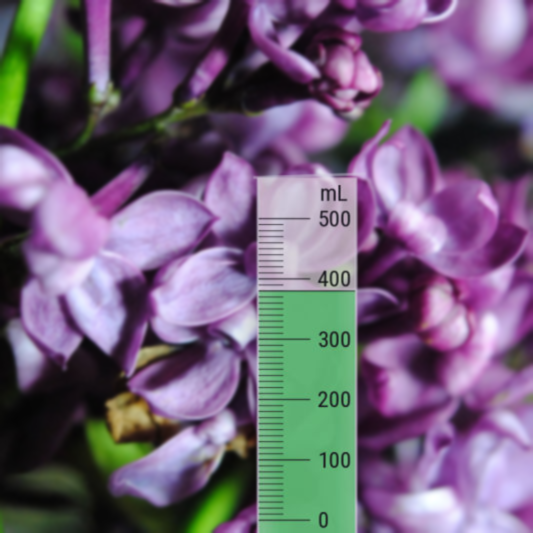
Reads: mL 380
